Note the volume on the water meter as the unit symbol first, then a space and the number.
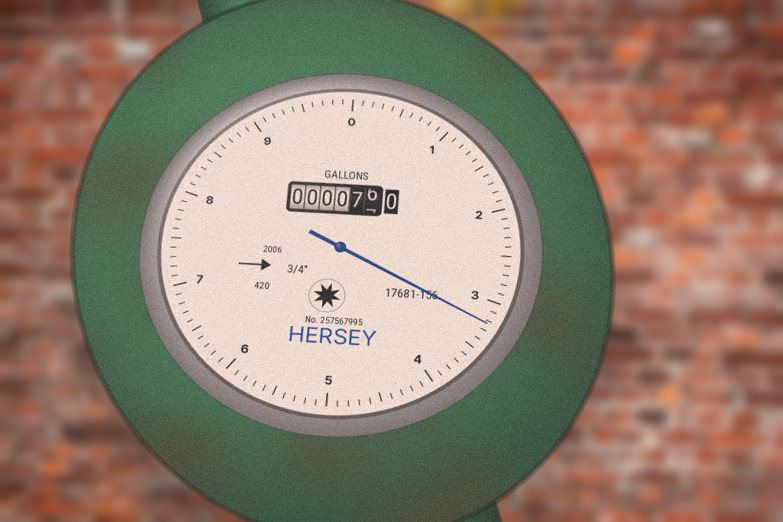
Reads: gal 763.2
